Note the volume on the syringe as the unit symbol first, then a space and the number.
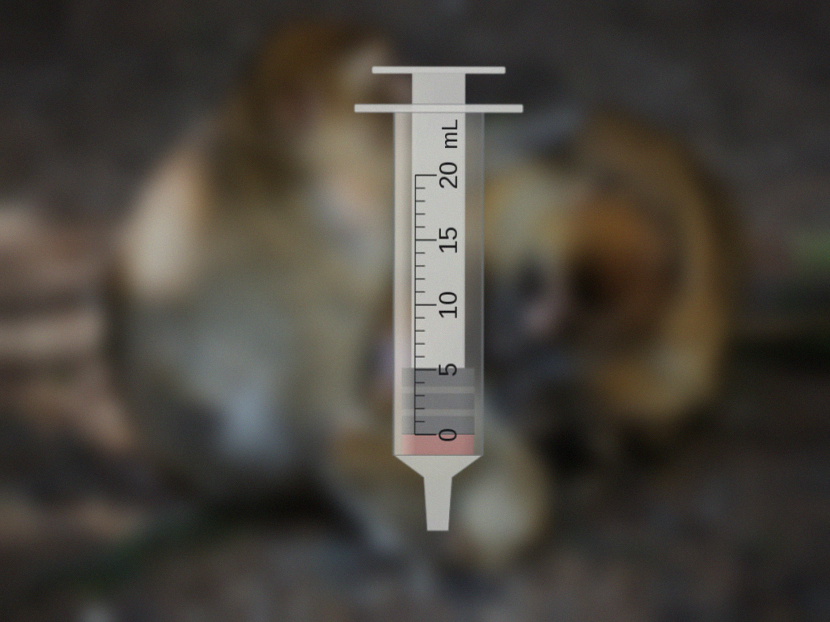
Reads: mL 0
